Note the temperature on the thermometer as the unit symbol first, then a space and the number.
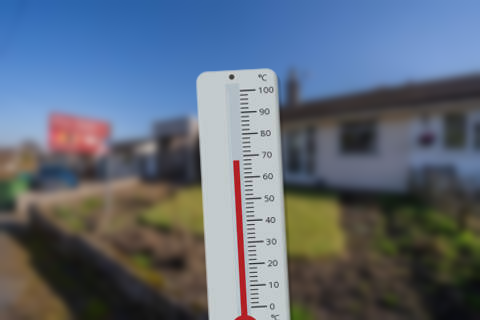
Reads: °C 68
